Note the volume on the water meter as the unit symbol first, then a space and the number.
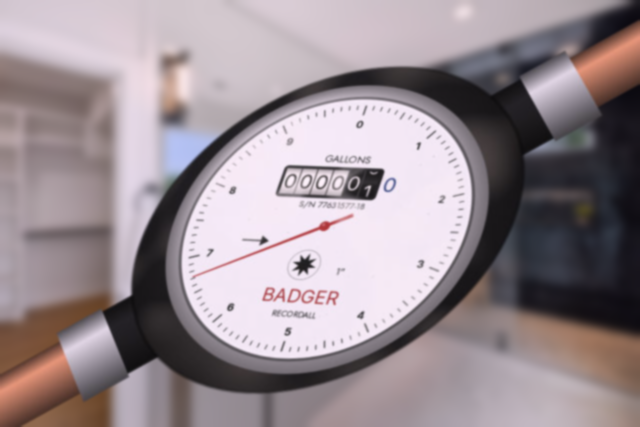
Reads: gal 6.7
